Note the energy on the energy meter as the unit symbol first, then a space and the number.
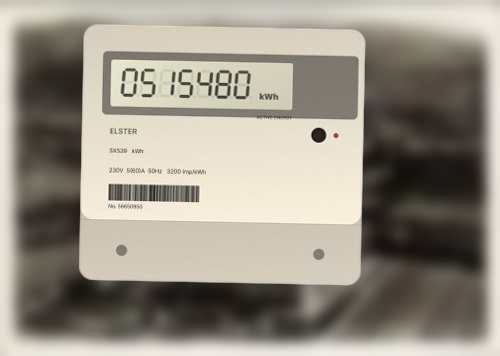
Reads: kWh 515480
